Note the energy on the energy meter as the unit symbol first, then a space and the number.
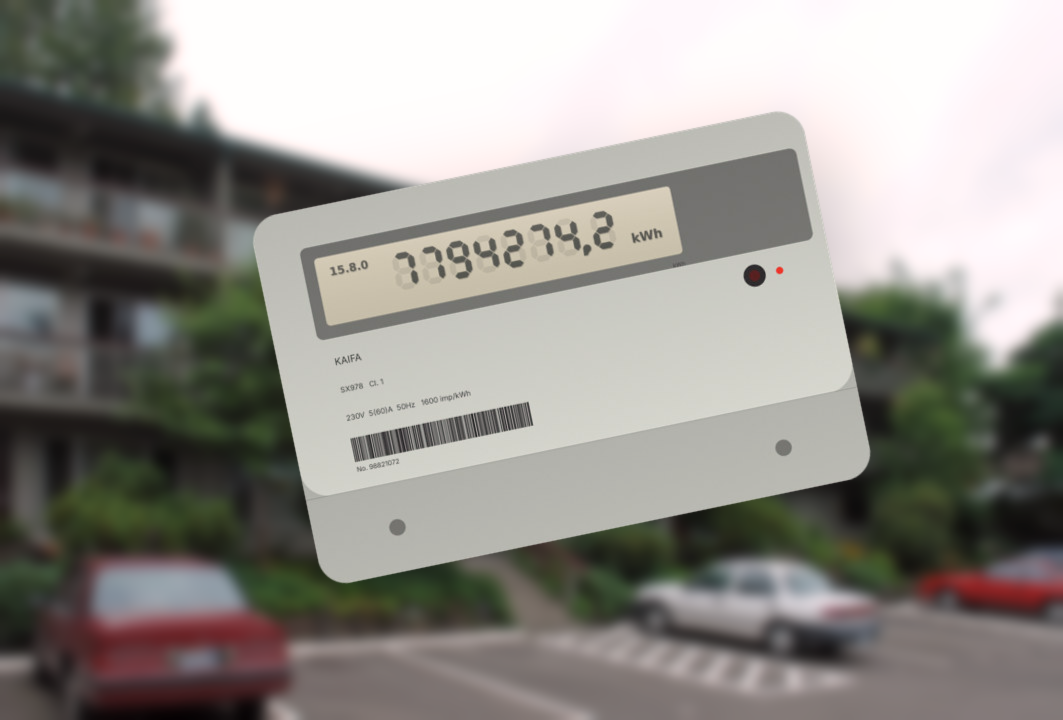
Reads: kWh 7794274.2
